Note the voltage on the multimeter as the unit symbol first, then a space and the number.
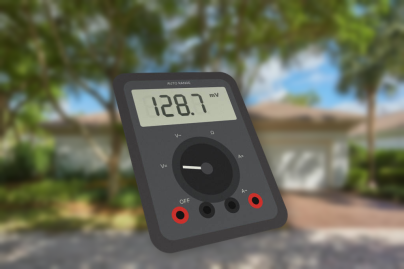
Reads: mV 128.7
